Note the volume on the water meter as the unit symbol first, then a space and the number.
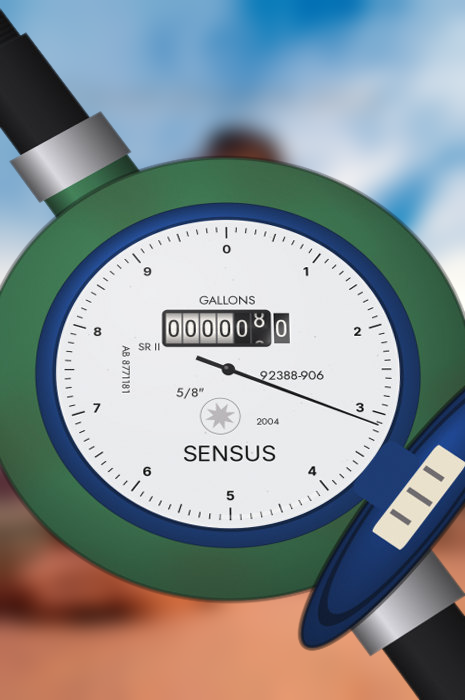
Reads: gal 83.1
